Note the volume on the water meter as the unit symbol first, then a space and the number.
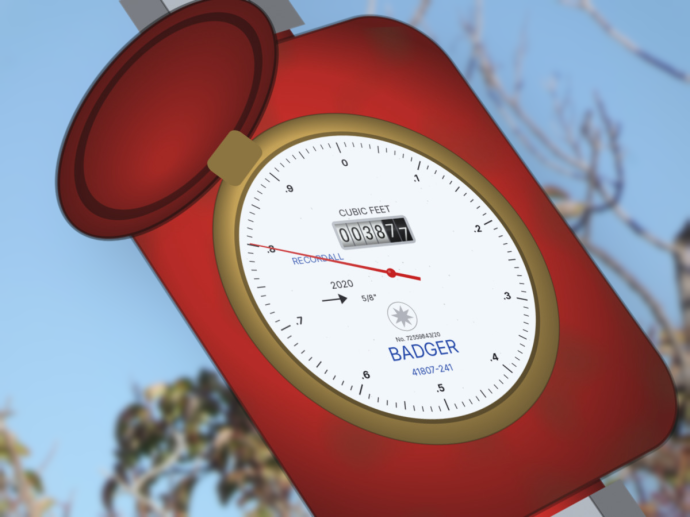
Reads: ft³ 3876.80
